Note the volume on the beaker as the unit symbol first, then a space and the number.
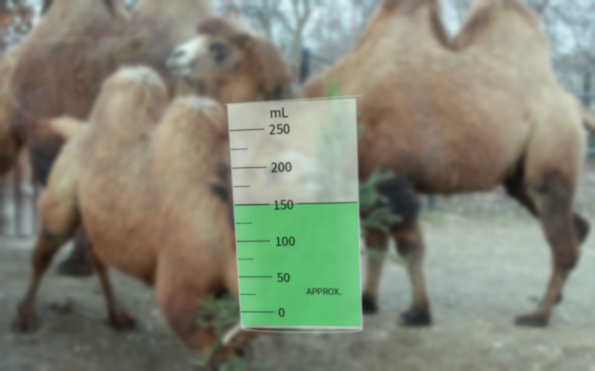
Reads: mL 150
